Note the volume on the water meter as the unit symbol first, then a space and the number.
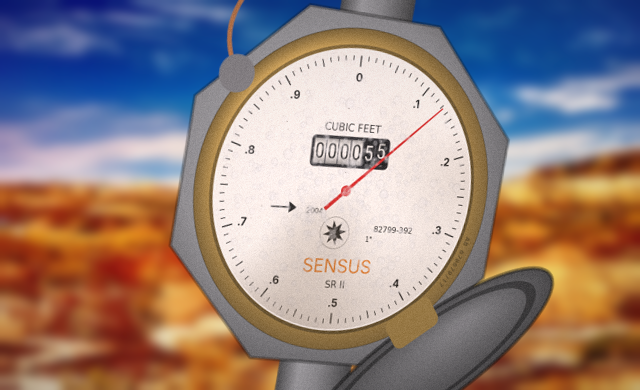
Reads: ft³ 55.13
